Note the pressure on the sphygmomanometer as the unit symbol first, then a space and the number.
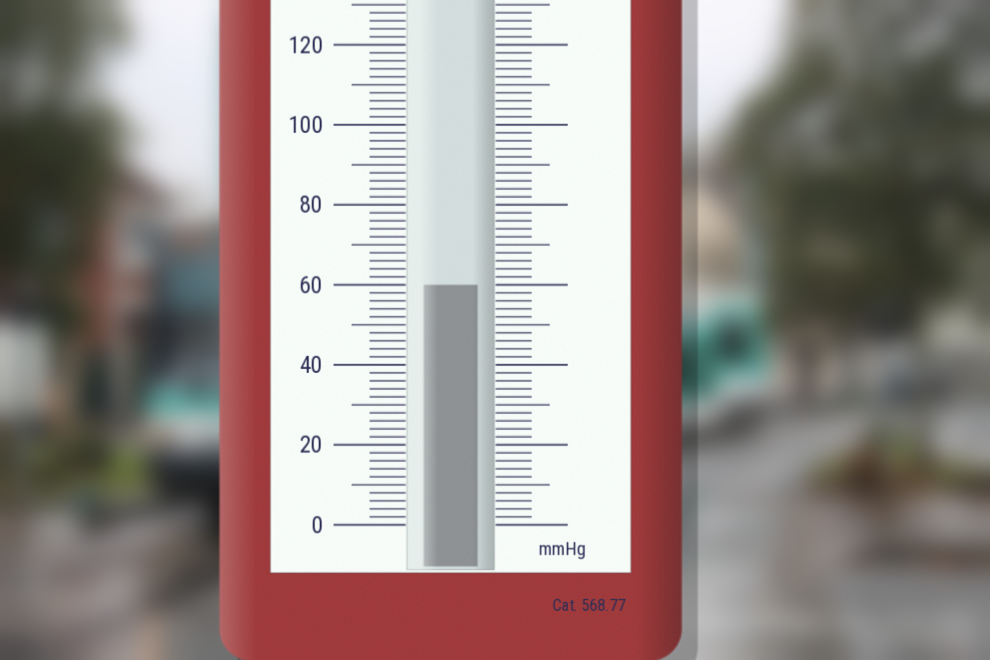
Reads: mmHg 60
